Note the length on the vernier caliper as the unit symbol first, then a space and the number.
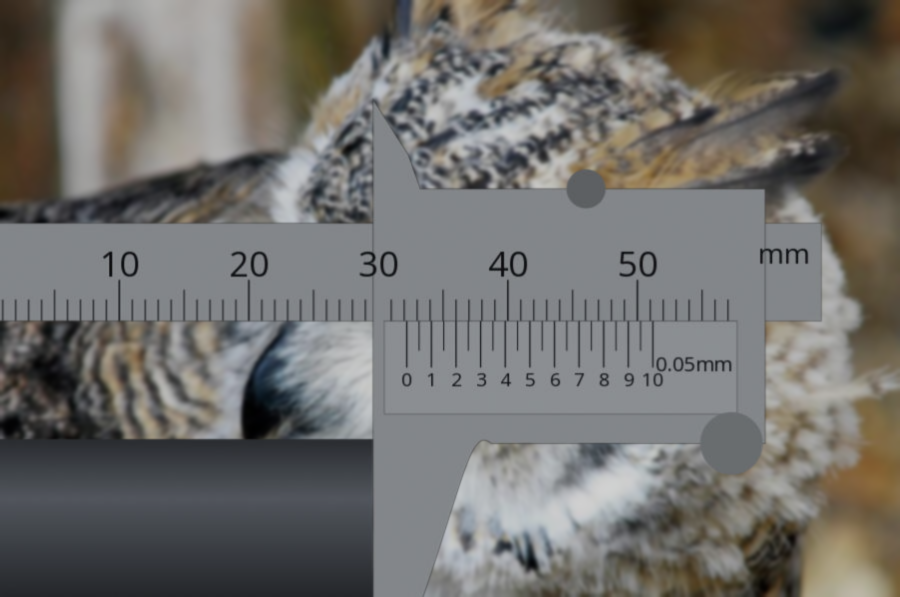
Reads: mm 32.2
